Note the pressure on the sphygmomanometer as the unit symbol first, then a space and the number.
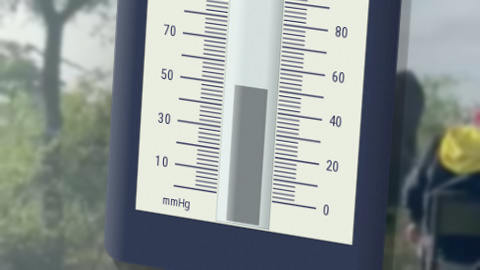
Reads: mmHg 50
